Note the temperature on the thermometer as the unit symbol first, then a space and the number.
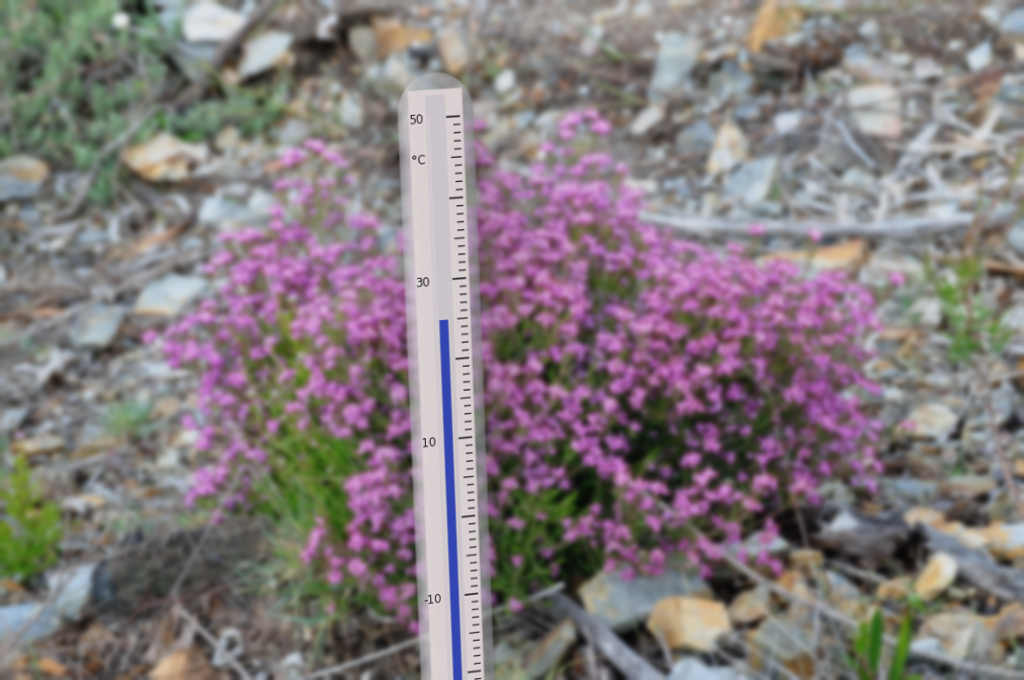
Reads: °C 25
